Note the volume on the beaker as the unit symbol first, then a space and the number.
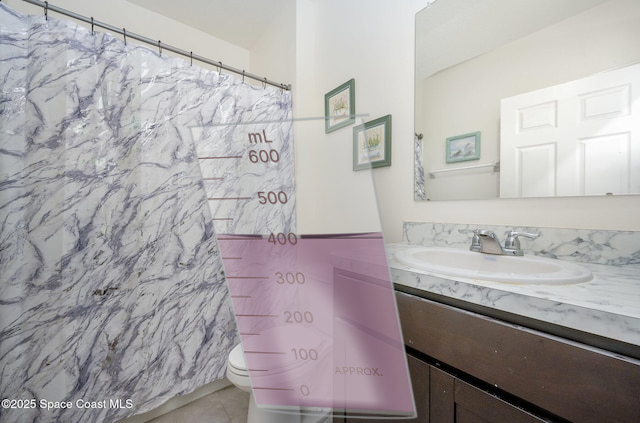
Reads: mL 400
